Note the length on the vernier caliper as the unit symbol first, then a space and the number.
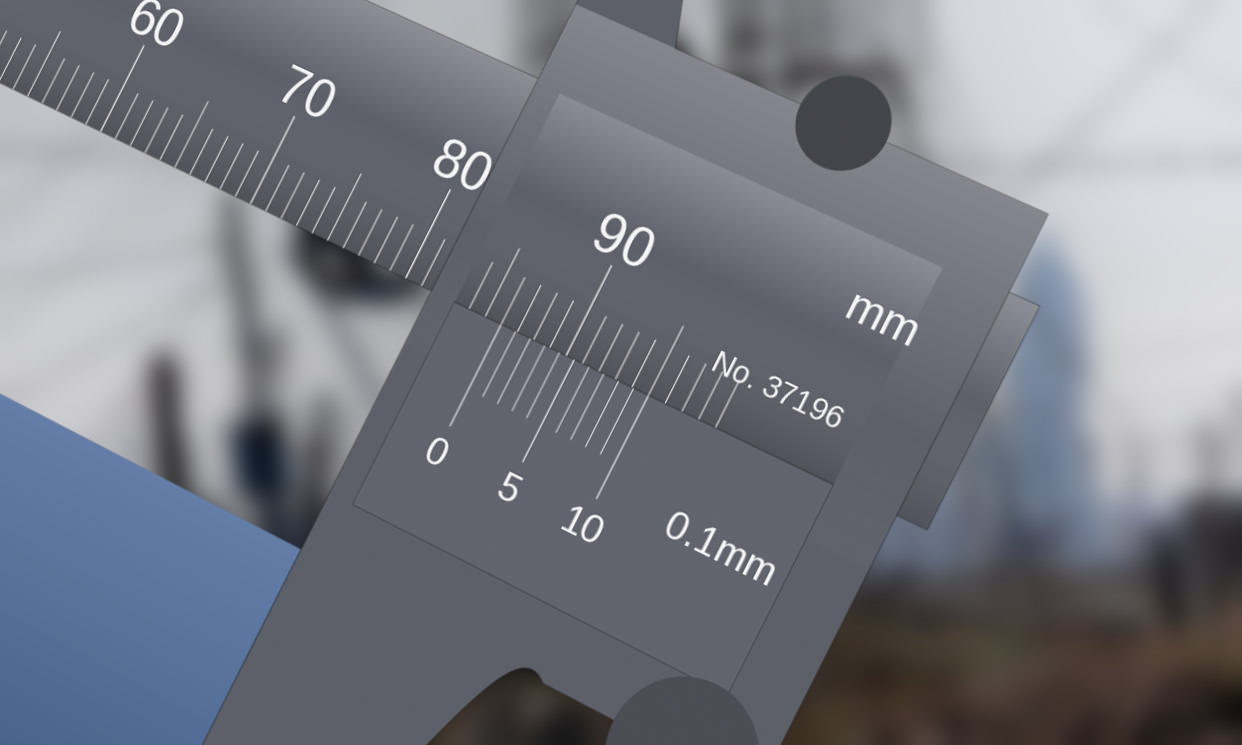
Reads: mm 86.0
